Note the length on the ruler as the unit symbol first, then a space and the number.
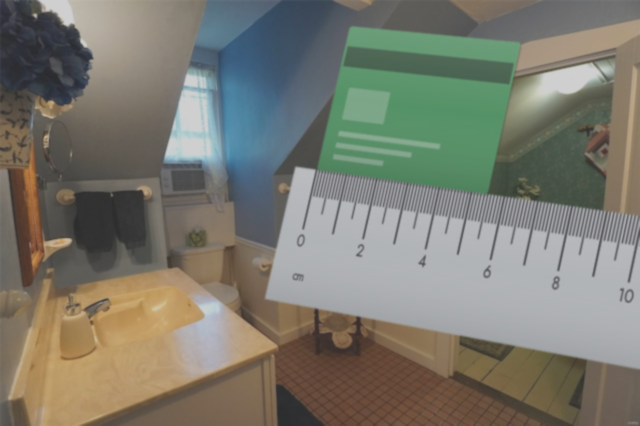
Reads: cm 5.5
